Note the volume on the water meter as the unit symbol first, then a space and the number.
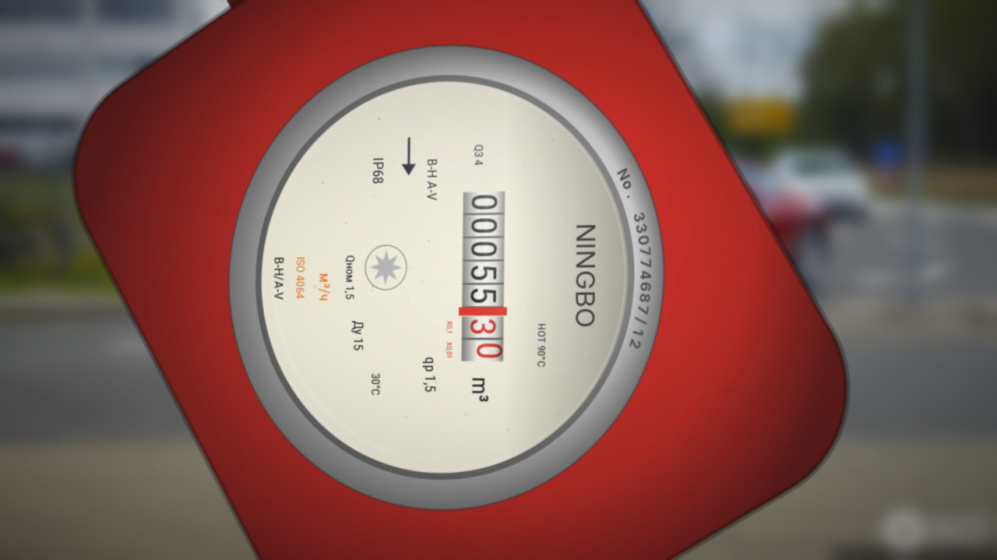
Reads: m³ 55.30
